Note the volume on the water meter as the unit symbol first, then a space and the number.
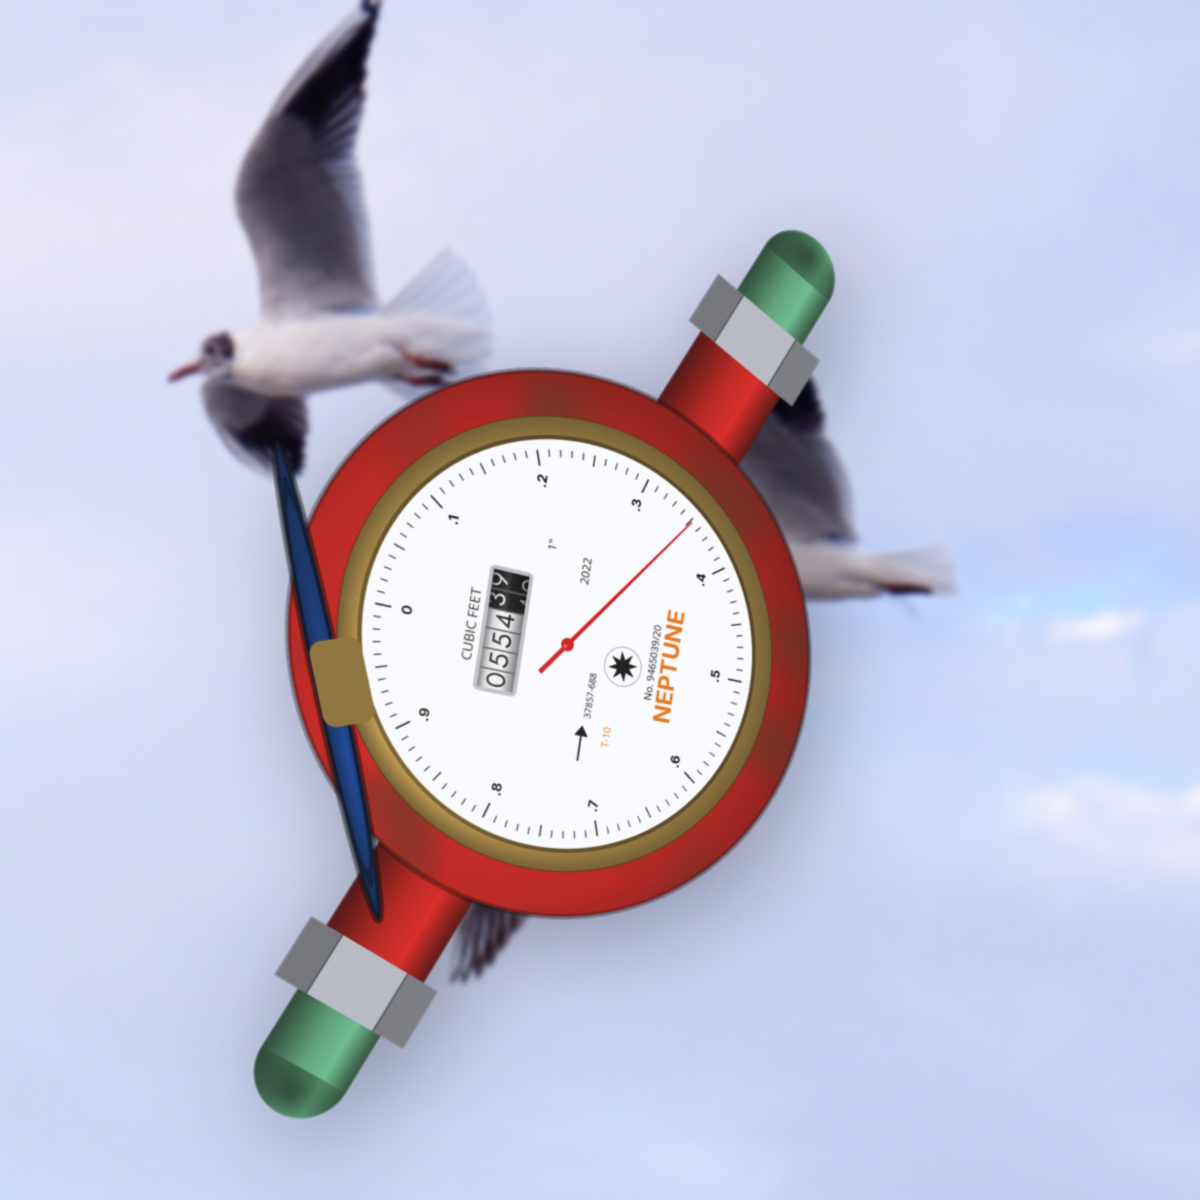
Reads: ft³ 55439.35
